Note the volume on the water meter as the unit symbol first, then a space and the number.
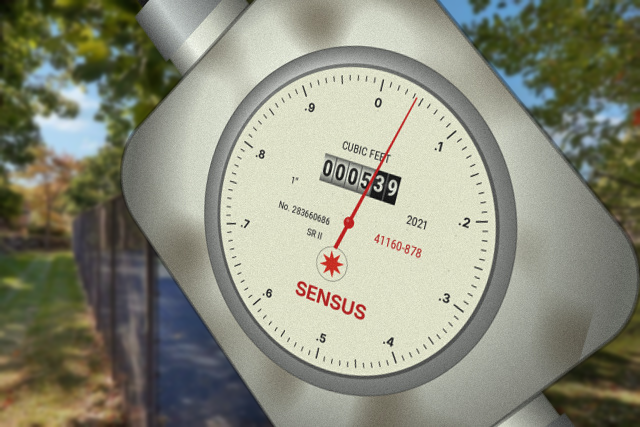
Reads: ft³ 539.04
